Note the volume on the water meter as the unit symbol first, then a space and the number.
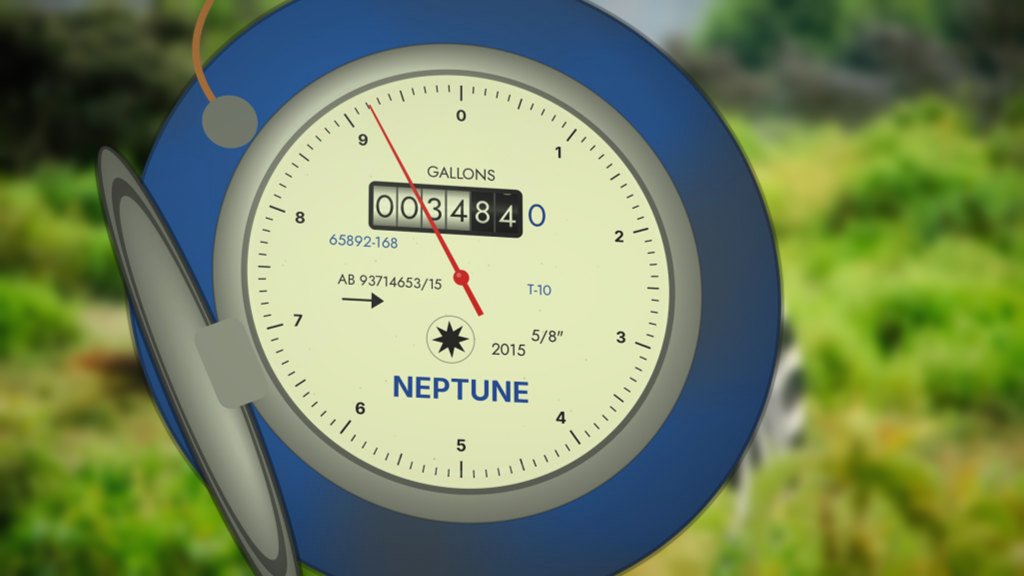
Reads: gal 34839.2
